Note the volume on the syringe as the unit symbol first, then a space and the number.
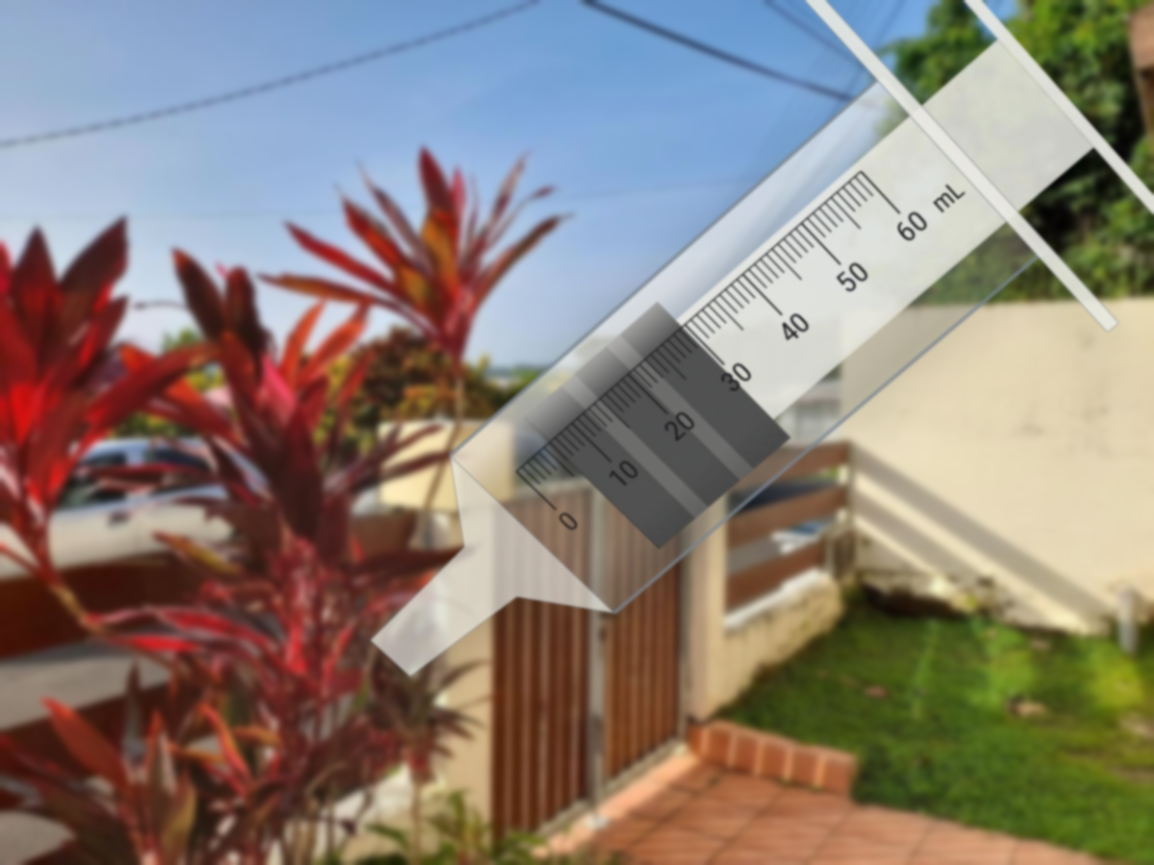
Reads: mL 6
